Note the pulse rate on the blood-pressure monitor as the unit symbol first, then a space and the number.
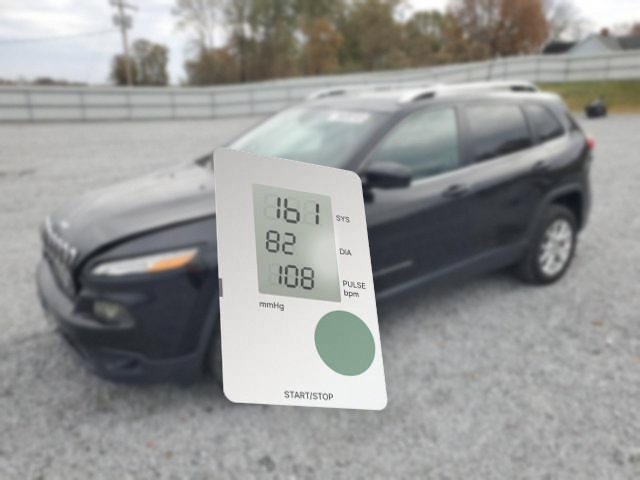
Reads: bpm 108
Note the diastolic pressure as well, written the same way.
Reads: mmHg 82
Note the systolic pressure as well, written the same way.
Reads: mmHg 161
